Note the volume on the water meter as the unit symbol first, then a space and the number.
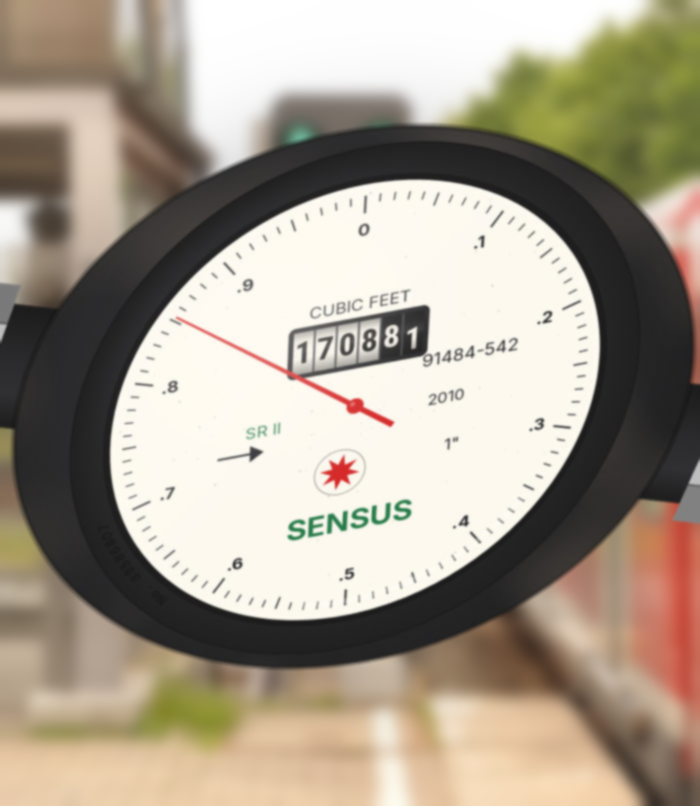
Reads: ft³ 170880.85
